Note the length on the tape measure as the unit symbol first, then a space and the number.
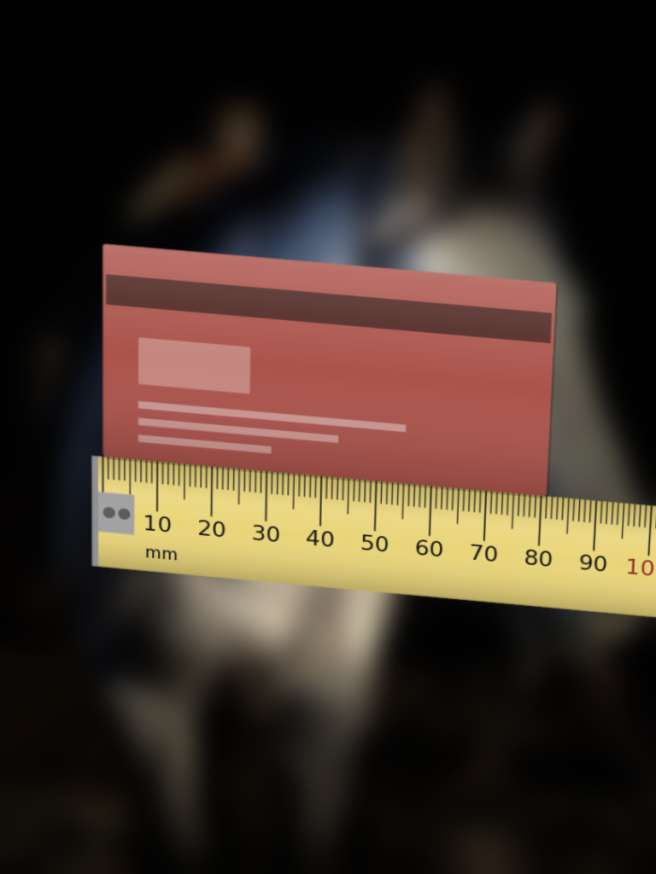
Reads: mm 81
